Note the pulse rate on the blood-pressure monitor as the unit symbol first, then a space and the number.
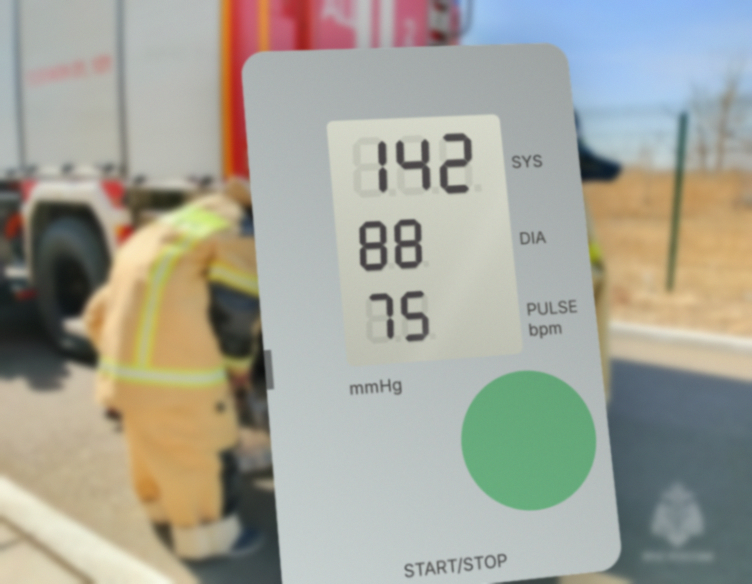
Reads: bpm 75
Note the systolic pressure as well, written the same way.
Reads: mmHg 142
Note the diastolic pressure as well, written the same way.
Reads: mmHg 88
